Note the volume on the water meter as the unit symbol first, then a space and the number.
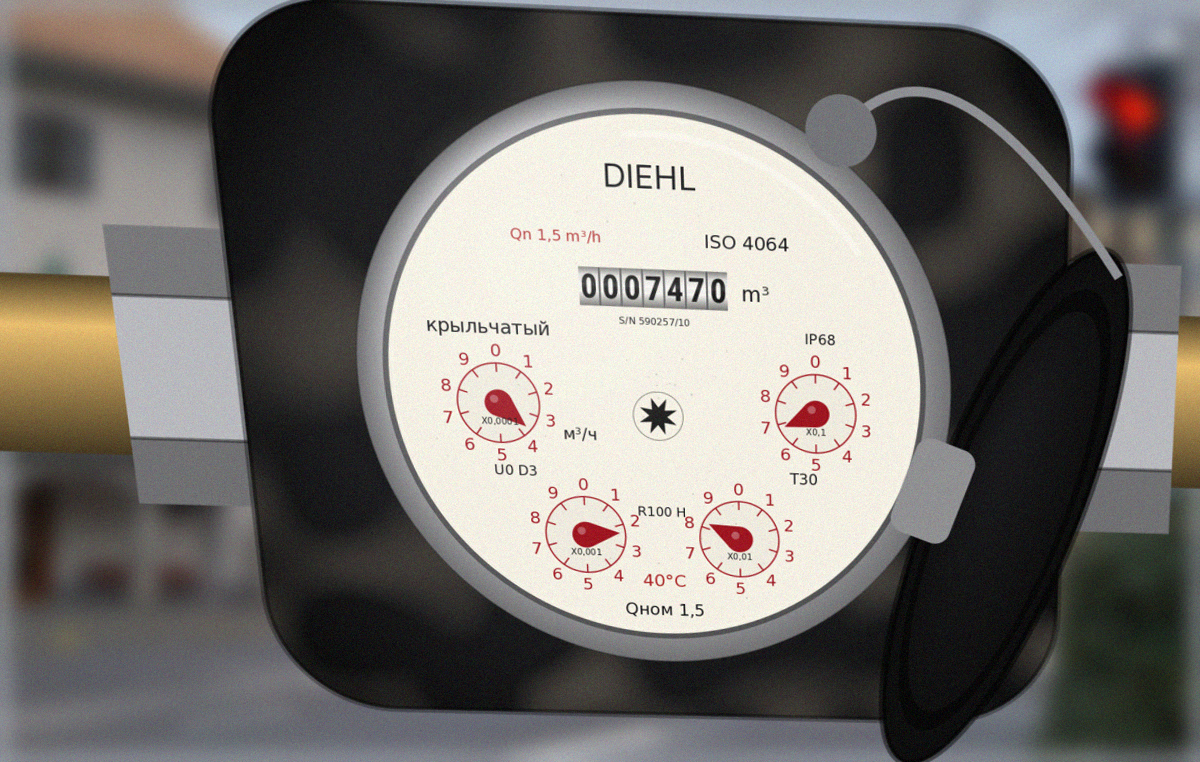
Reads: m³ 7470.6823
